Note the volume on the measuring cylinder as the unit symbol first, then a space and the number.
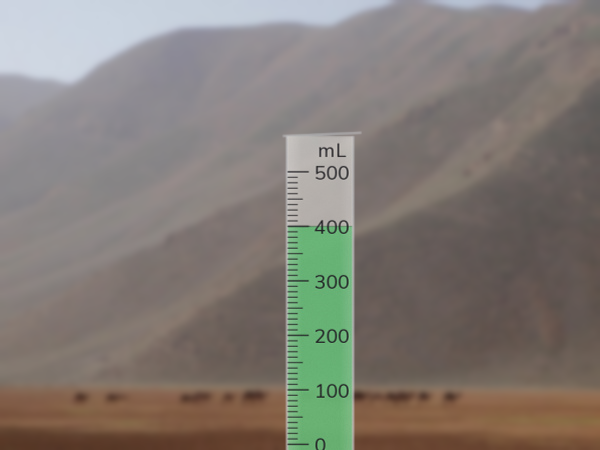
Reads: mL 400
